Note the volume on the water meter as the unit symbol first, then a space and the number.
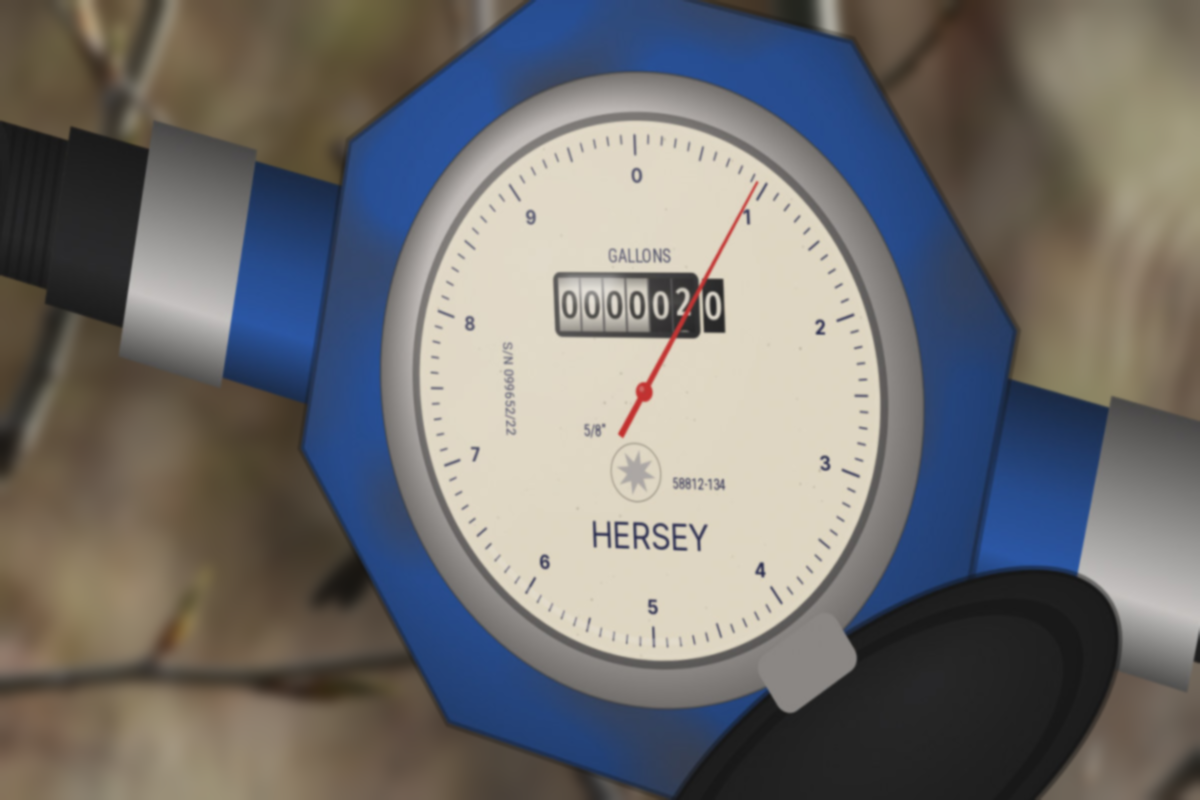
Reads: gal 20.9
